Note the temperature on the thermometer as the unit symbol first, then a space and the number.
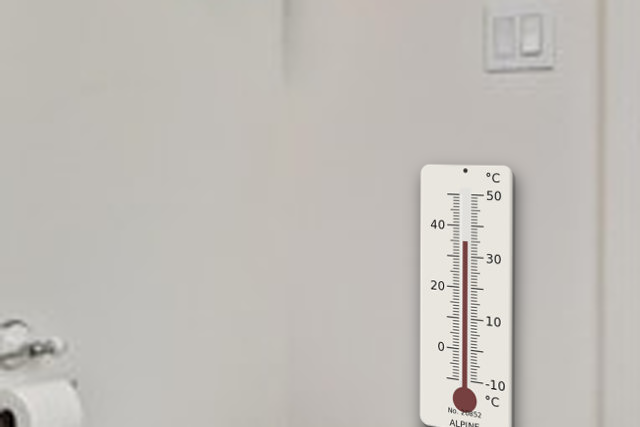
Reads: °C 35
